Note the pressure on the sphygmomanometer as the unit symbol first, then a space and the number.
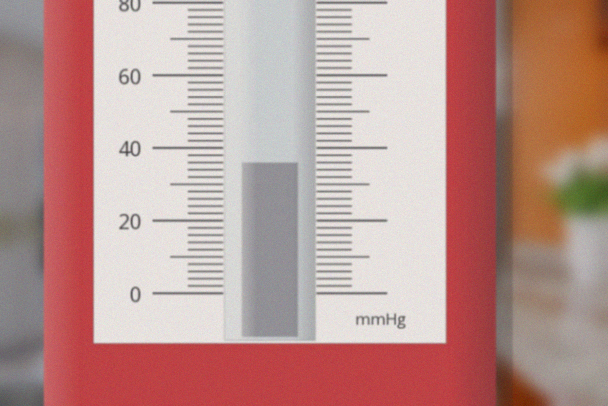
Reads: mmHg 36
